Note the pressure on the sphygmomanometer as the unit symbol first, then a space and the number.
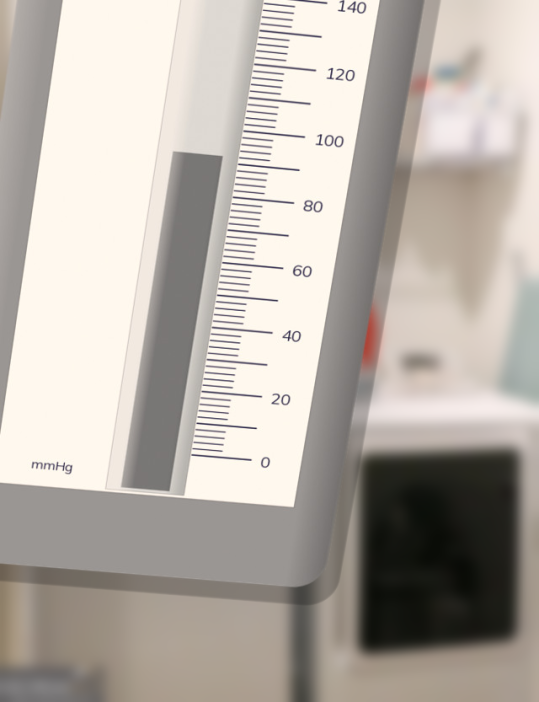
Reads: mmHg 92
